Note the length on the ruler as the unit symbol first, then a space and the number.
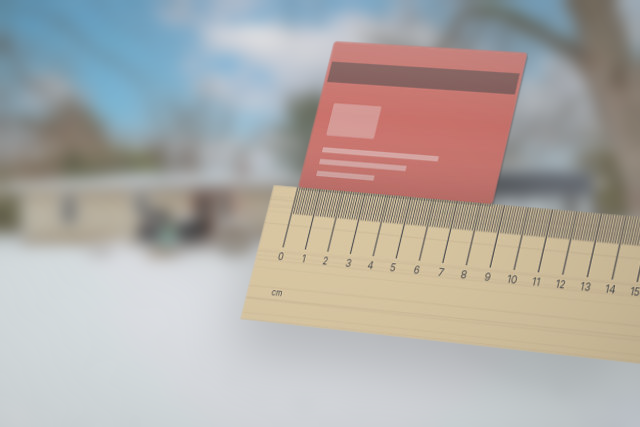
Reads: cm 8.5
